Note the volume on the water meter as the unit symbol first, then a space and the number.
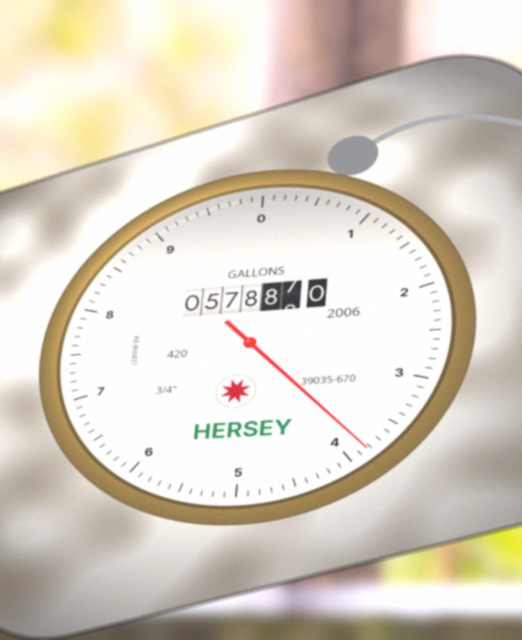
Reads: gal 578873.8
